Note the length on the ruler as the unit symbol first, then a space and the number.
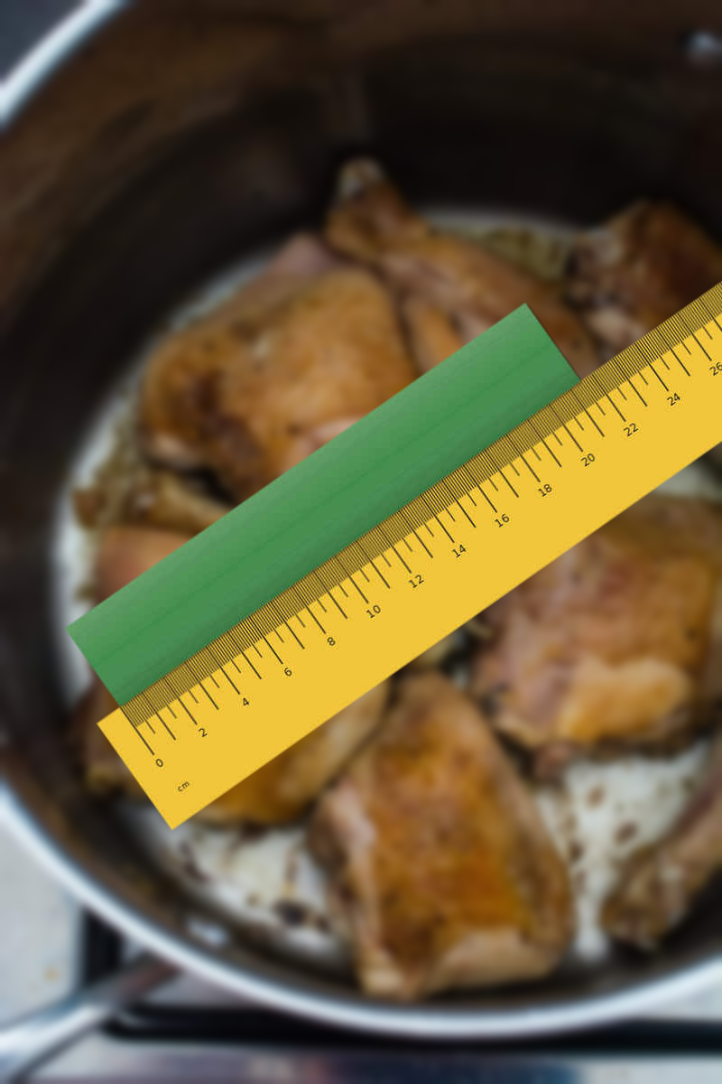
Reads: cm 21.5
